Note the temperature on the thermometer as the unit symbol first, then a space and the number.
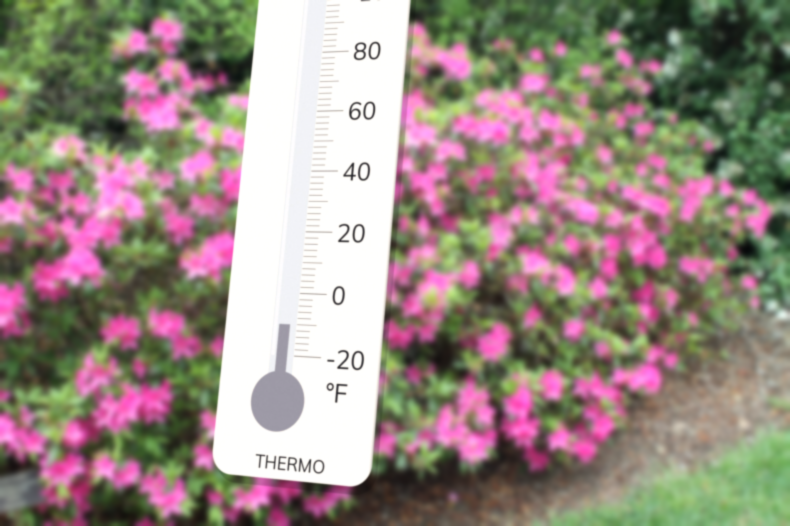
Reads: °F -10
